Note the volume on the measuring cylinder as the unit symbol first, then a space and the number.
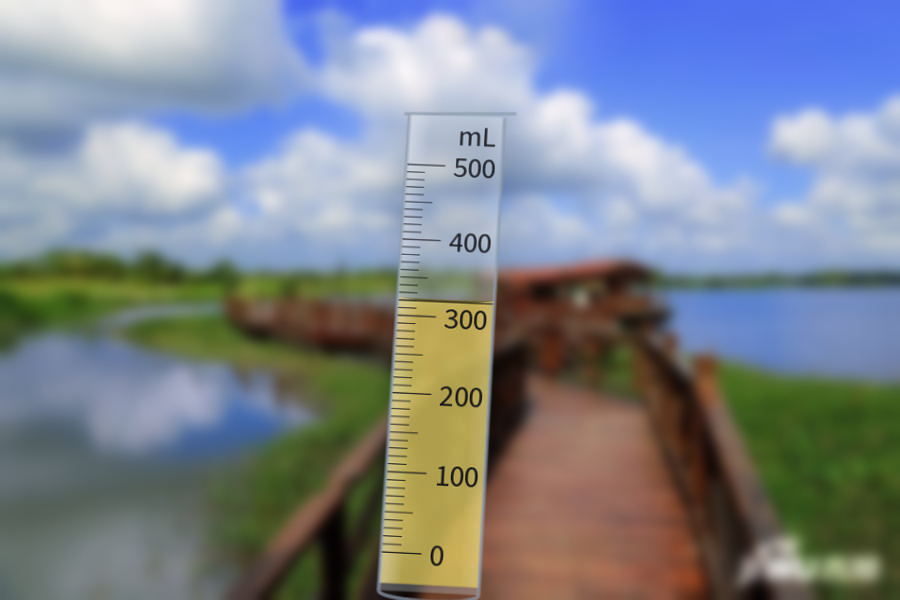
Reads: mL 320
